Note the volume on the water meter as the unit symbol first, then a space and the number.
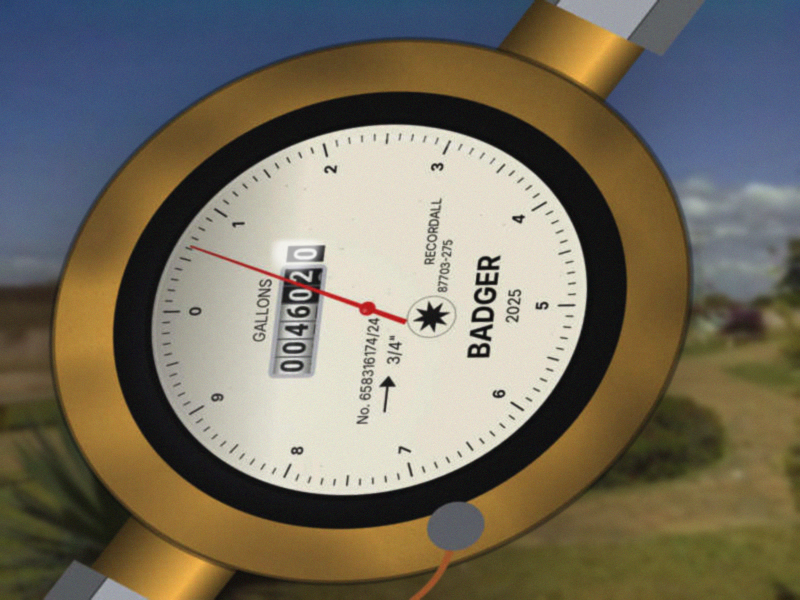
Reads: gal 46020.6
